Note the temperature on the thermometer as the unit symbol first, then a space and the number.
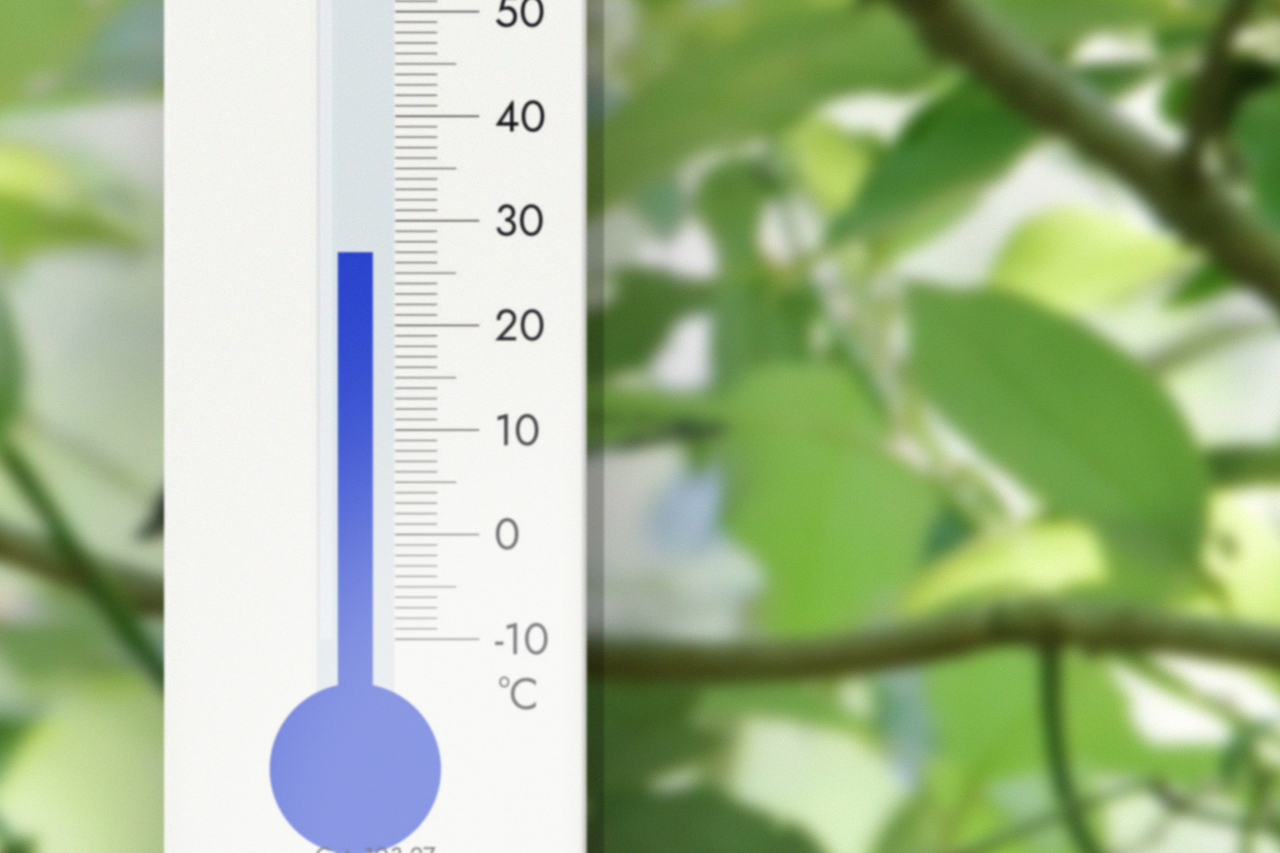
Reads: °C 27
